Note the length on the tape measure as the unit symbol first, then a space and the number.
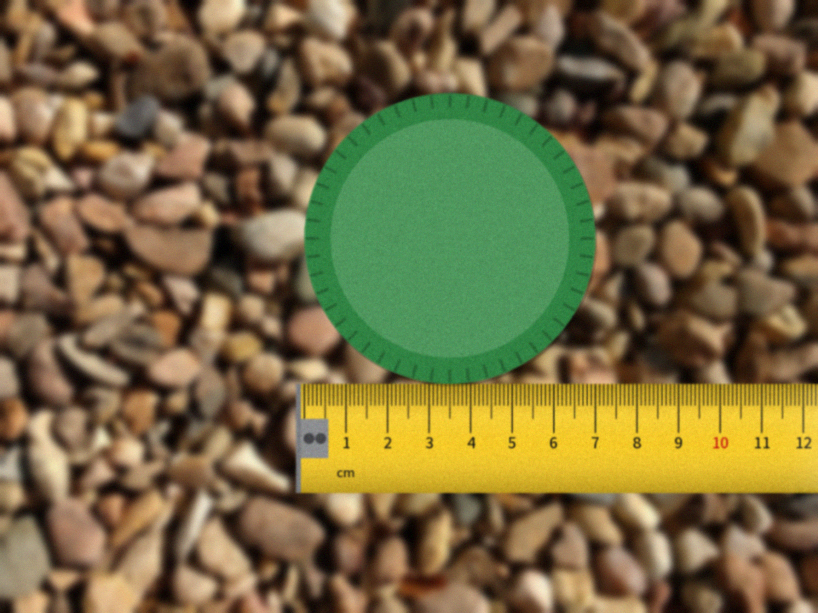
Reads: cm 7
